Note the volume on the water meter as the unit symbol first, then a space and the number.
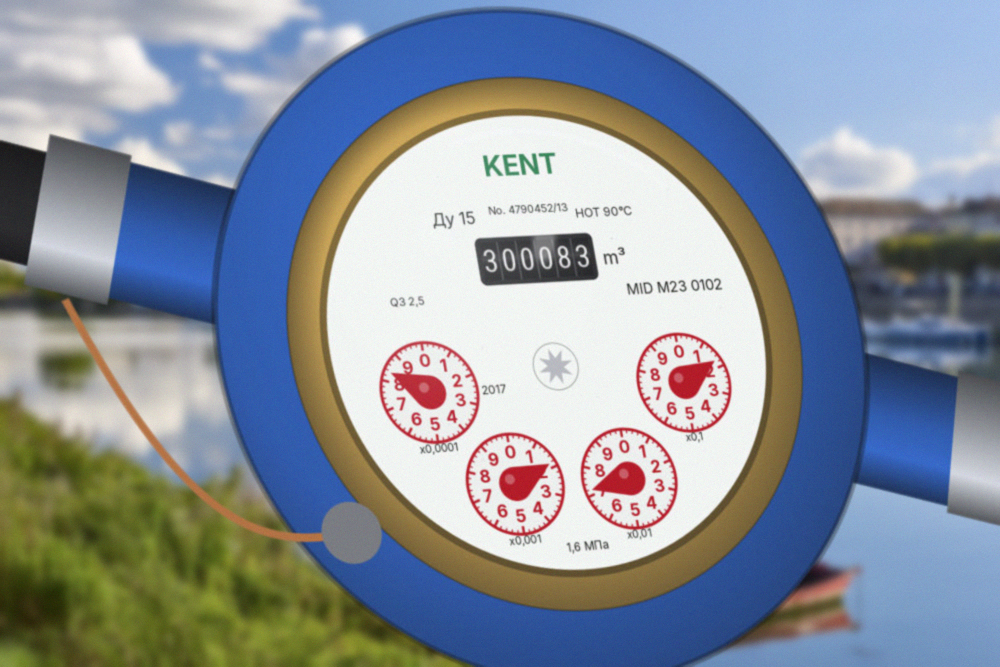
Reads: m³ 300083.1718
